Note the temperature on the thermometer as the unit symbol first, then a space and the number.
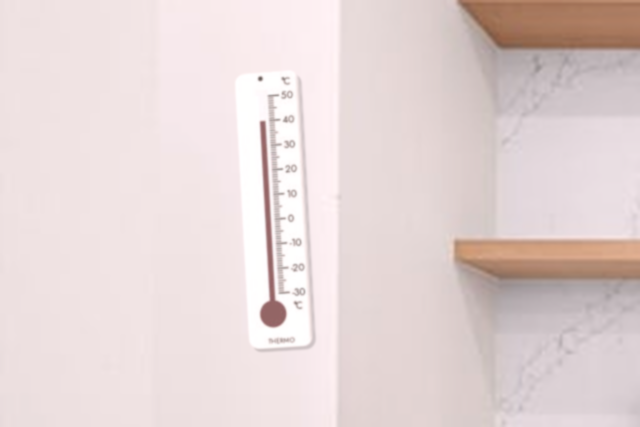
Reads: °C 40
